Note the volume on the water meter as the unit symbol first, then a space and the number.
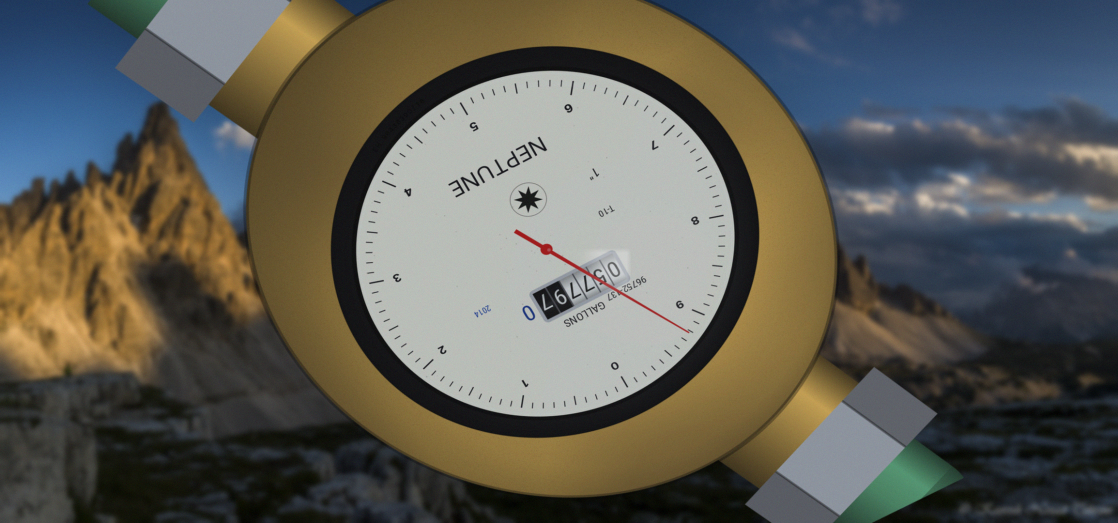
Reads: gal 577969.2
